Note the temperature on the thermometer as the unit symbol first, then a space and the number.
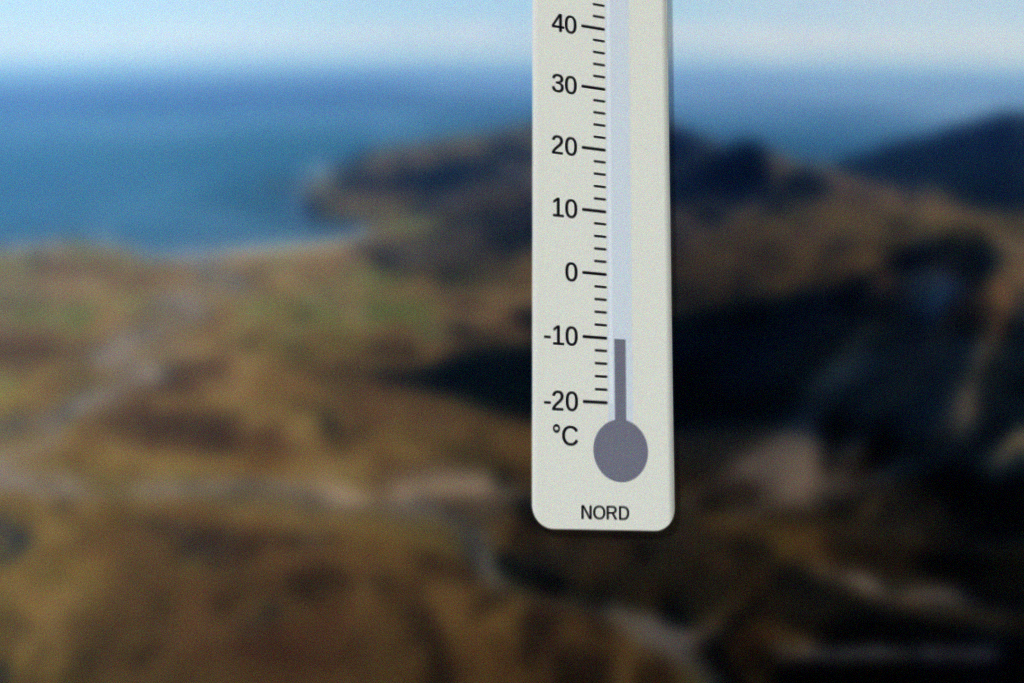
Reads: °C -10
